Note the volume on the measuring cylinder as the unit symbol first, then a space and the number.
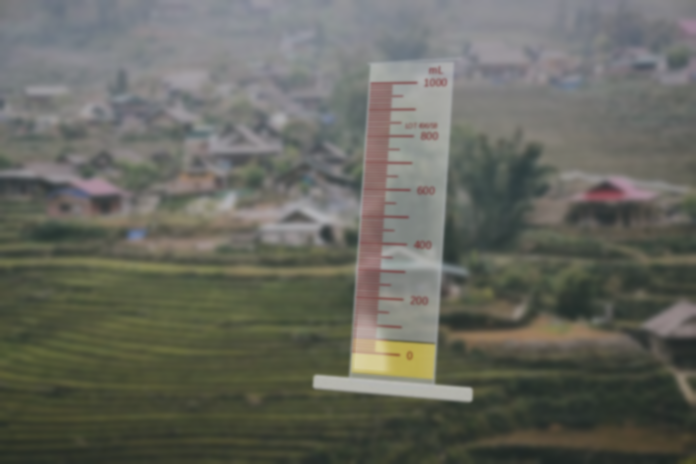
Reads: mL 50
